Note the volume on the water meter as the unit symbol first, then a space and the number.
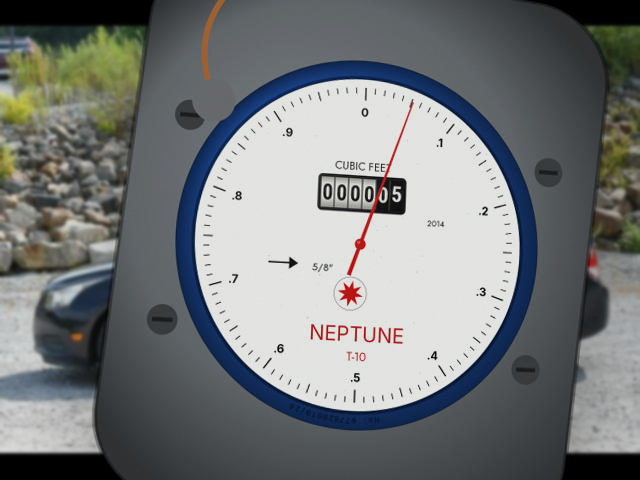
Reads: ft³ 5.05
